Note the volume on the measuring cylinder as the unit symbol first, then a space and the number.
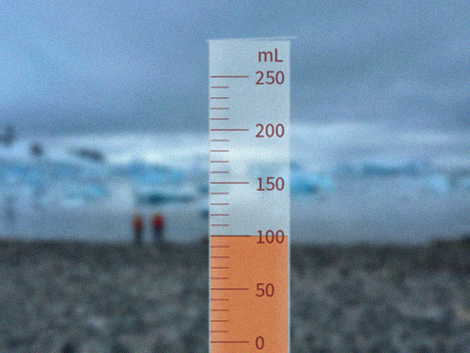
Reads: mL 100
